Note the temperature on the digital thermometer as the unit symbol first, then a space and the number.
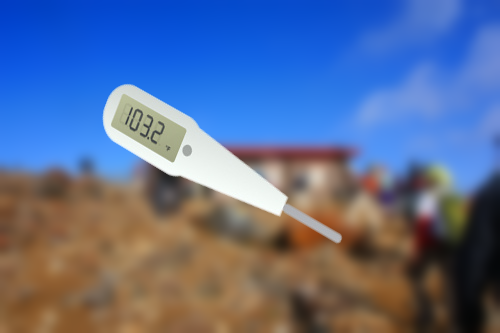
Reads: °F 103.2
